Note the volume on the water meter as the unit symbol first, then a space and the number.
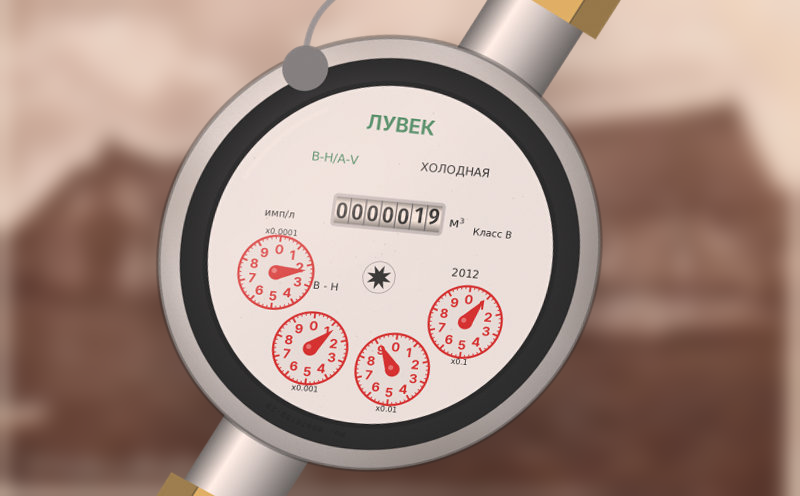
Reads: m³ 19.0912
